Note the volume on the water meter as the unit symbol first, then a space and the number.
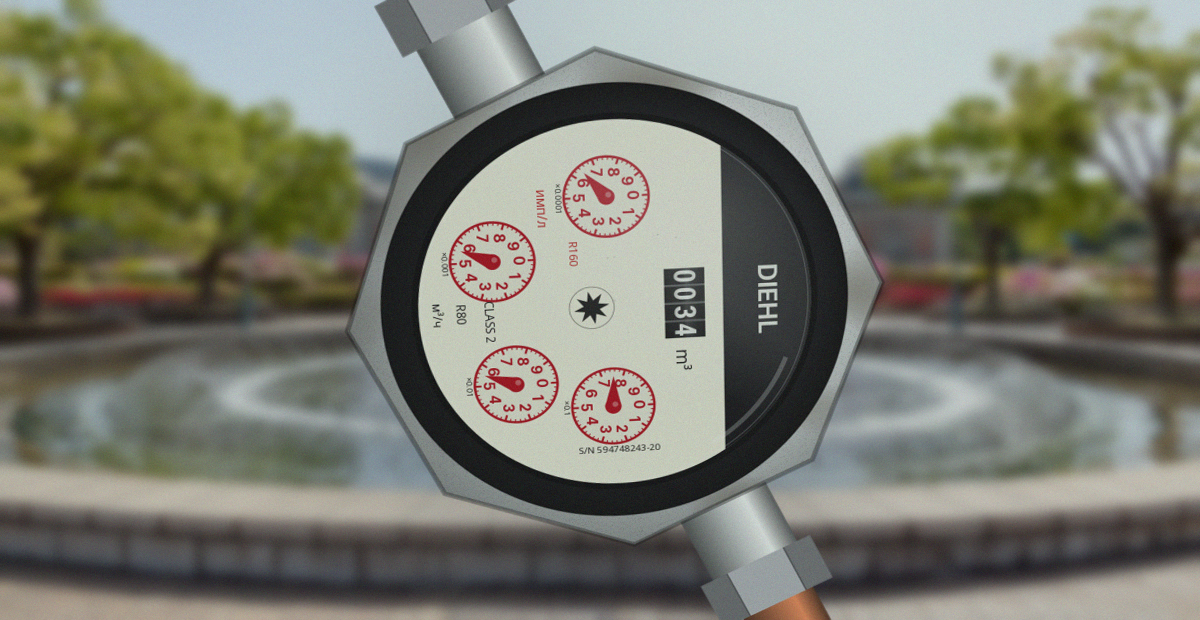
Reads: m³ 34.7556
